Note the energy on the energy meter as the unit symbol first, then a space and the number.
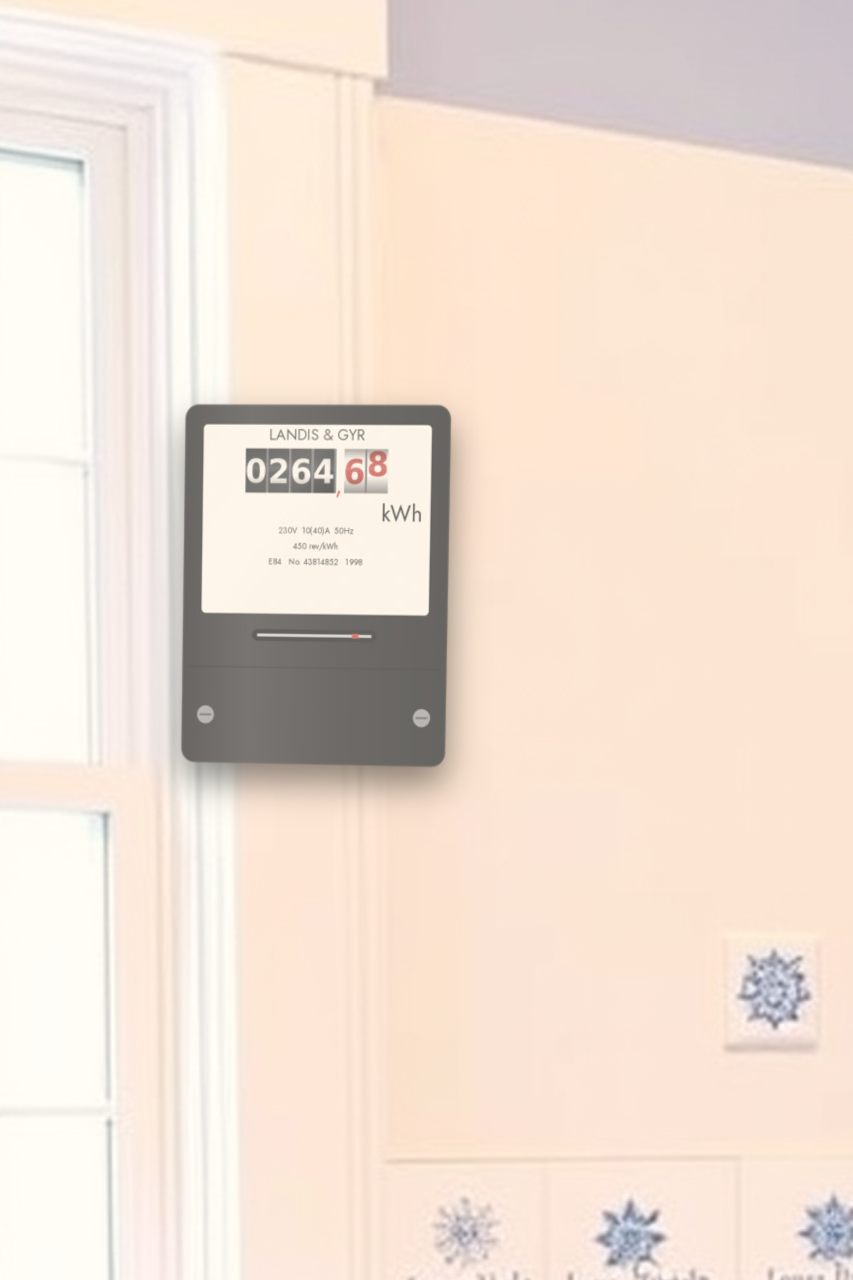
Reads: kWh 264.68
